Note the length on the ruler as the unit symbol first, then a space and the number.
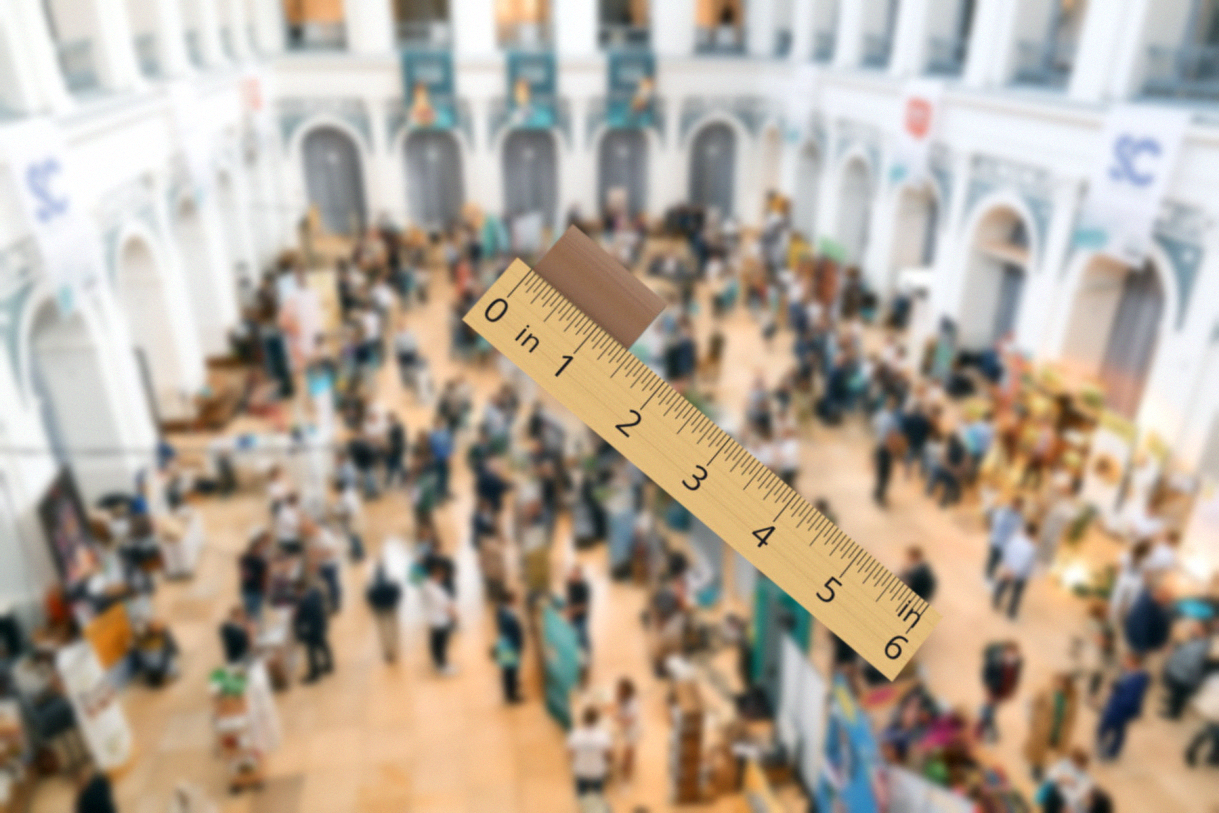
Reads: in 1.4375
